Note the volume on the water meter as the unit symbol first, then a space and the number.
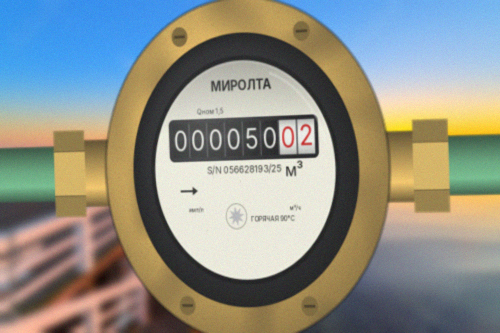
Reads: m³ 50.02
